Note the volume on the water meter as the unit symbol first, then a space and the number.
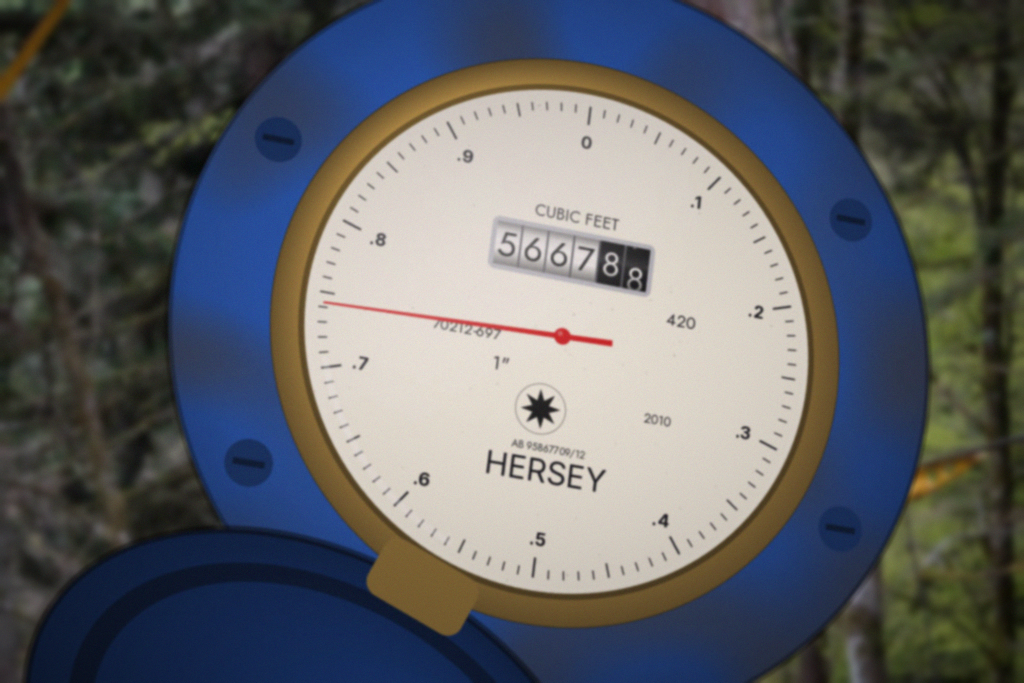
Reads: ft³ 566787.74
